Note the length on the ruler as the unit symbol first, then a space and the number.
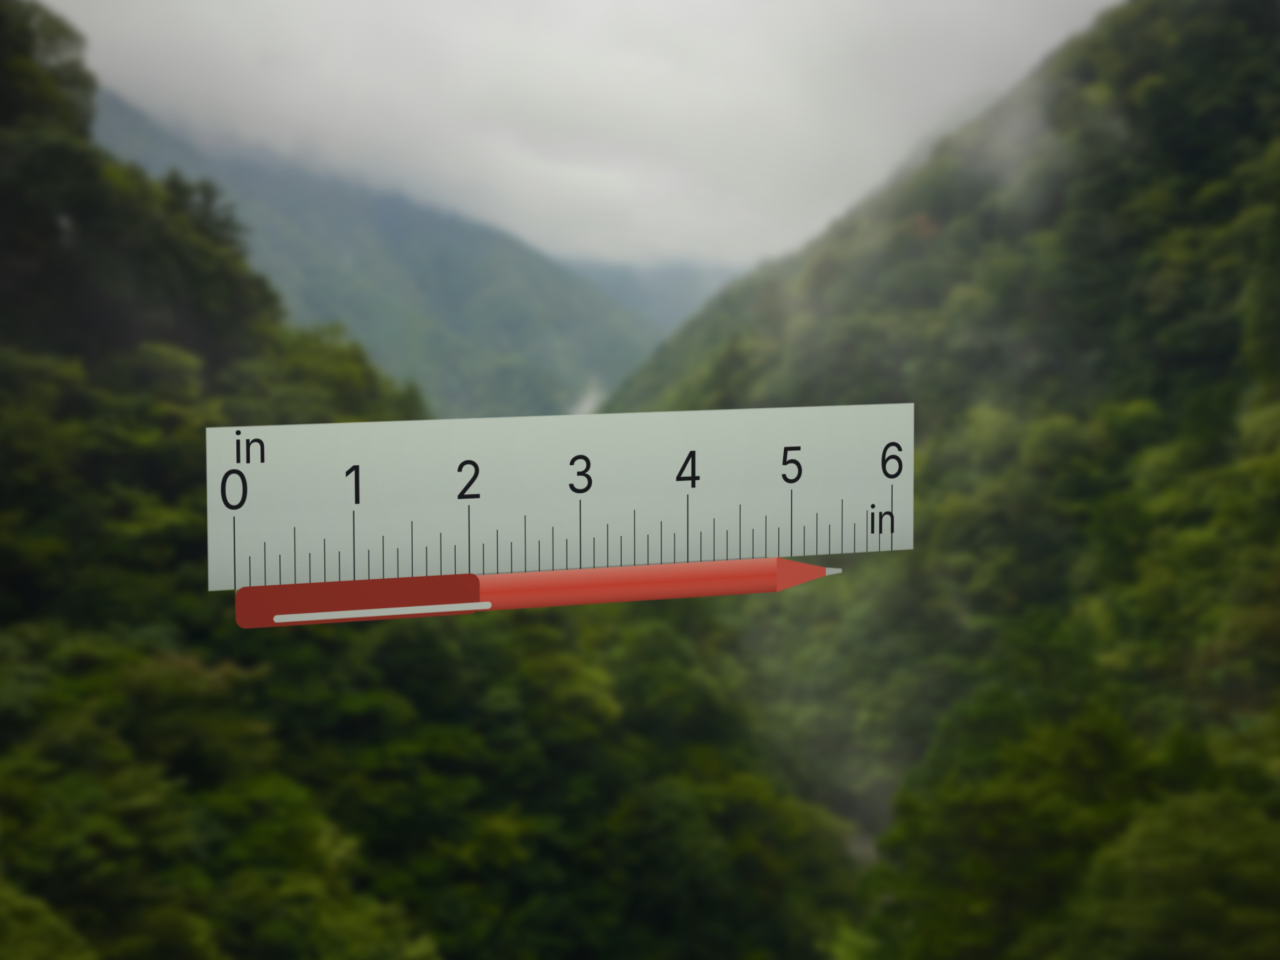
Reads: in 5.5
